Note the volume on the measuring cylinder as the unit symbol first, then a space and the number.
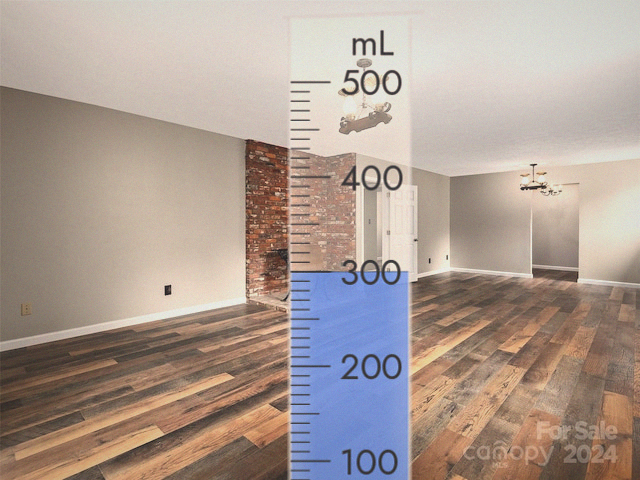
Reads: mL 300
